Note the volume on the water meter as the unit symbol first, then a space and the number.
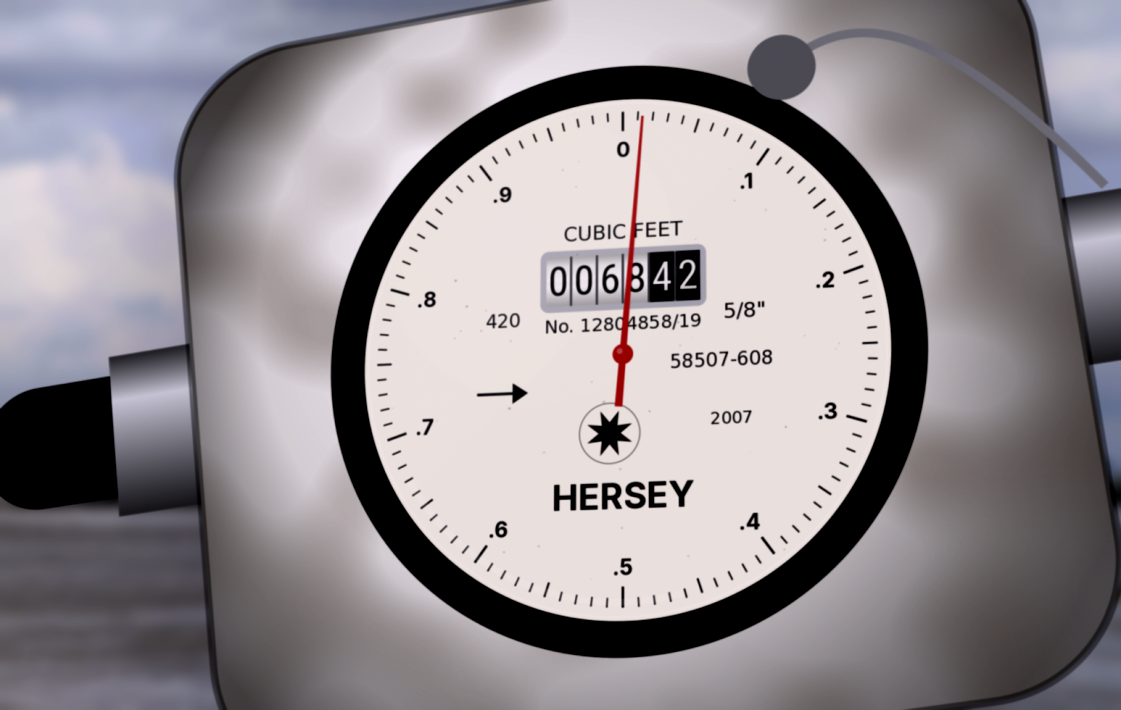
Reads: ft³ 6842.01
